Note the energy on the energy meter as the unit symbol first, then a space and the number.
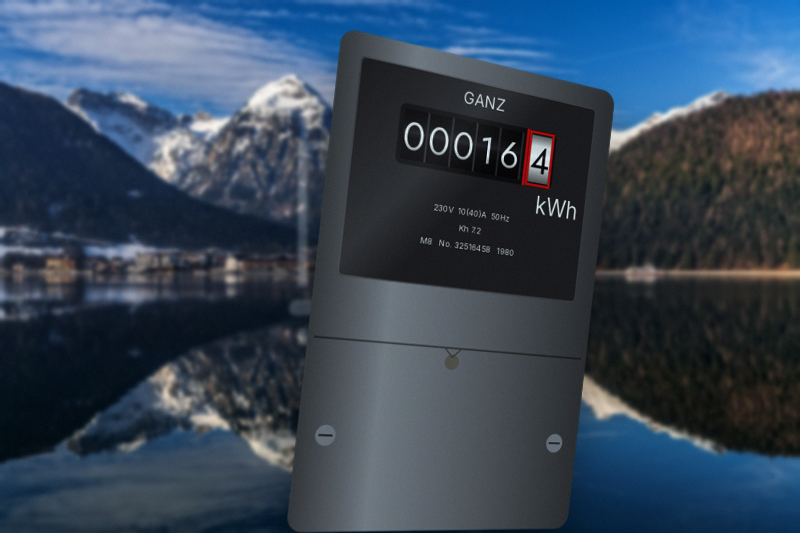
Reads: kWh 16.4
